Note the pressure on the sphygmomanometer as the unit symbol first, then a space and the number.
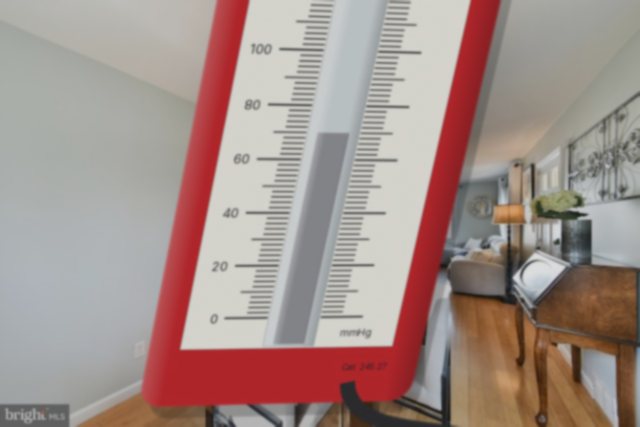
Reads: mmHg 70
